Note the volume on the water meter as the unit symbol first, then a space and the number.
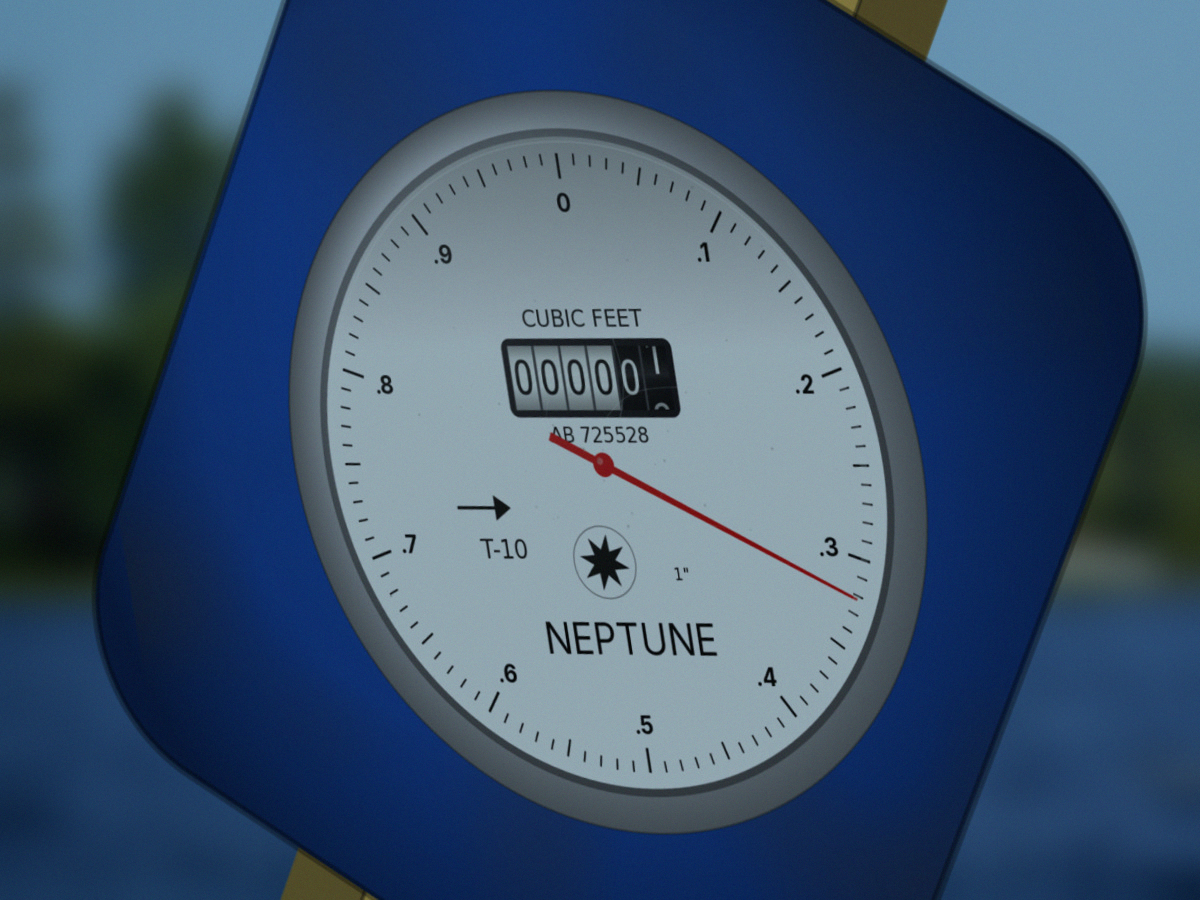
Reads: ft³ 1.32
